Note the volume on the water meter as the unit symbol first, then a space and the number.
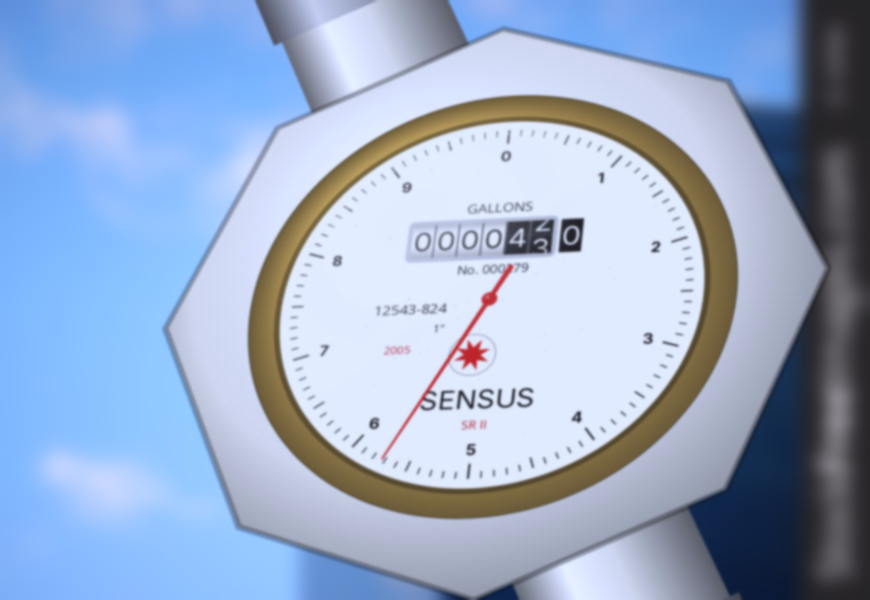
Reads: gal 425.7
